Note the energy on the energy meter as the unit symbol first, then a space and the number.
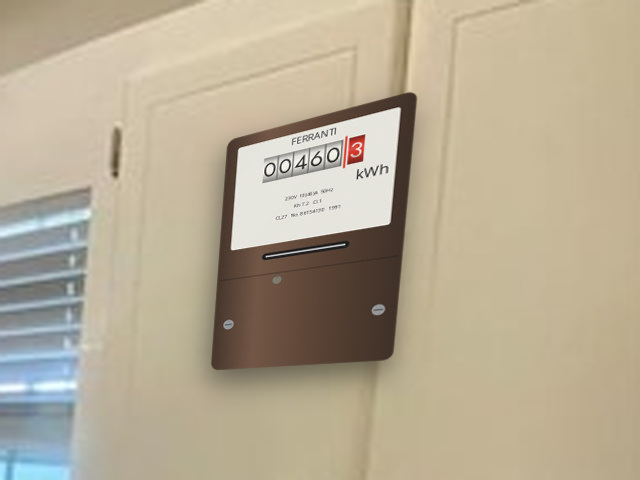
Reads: kWh 460.3
